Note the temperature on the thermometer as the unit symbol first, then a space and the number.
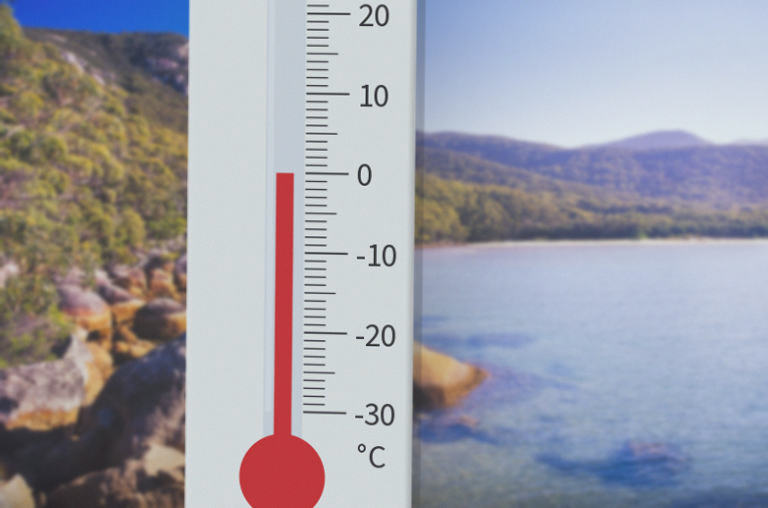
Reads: °C 0
